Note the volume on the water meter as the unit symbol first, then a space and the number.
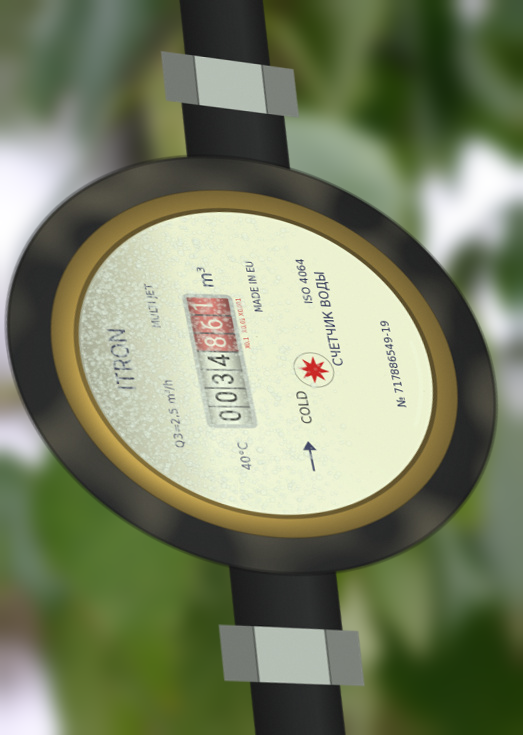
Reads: m³ 34.861
